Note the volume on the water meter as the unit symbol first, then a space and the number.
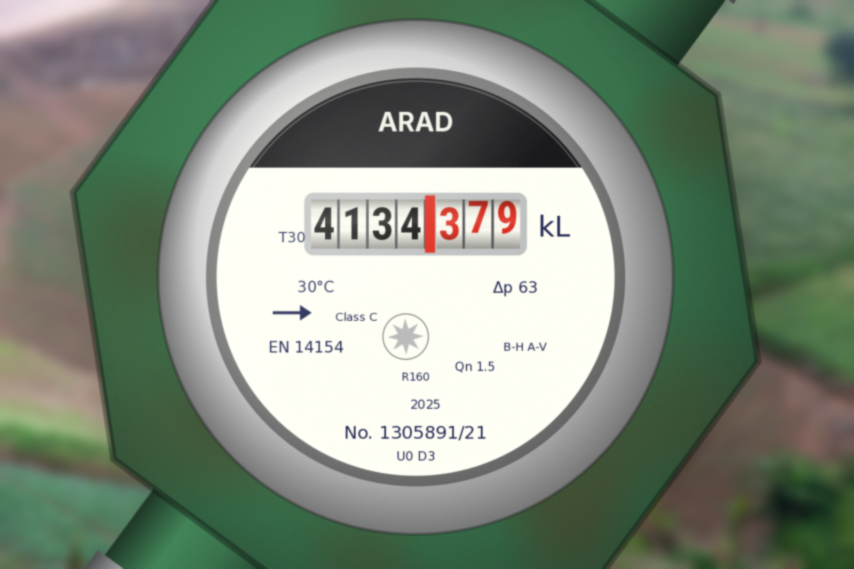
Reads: kL 4134.379
